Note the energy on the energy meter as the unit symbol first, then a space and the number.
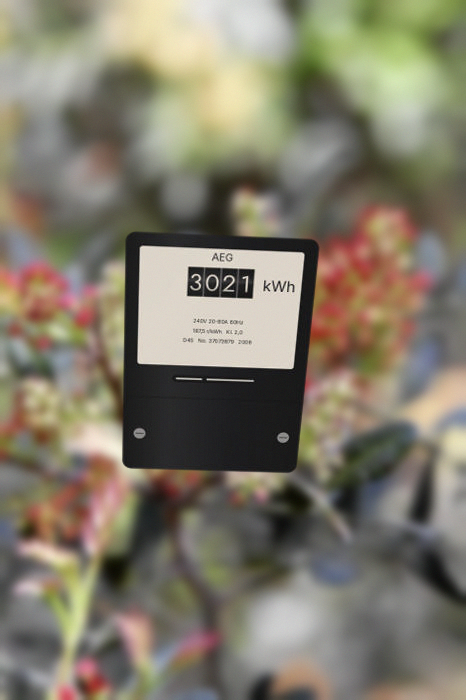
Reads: kWh 3021
